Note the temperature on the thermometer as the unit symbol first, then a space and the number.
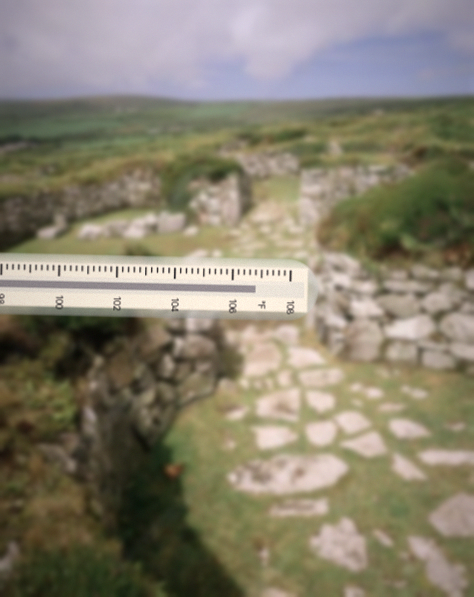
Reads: °F 106.8
